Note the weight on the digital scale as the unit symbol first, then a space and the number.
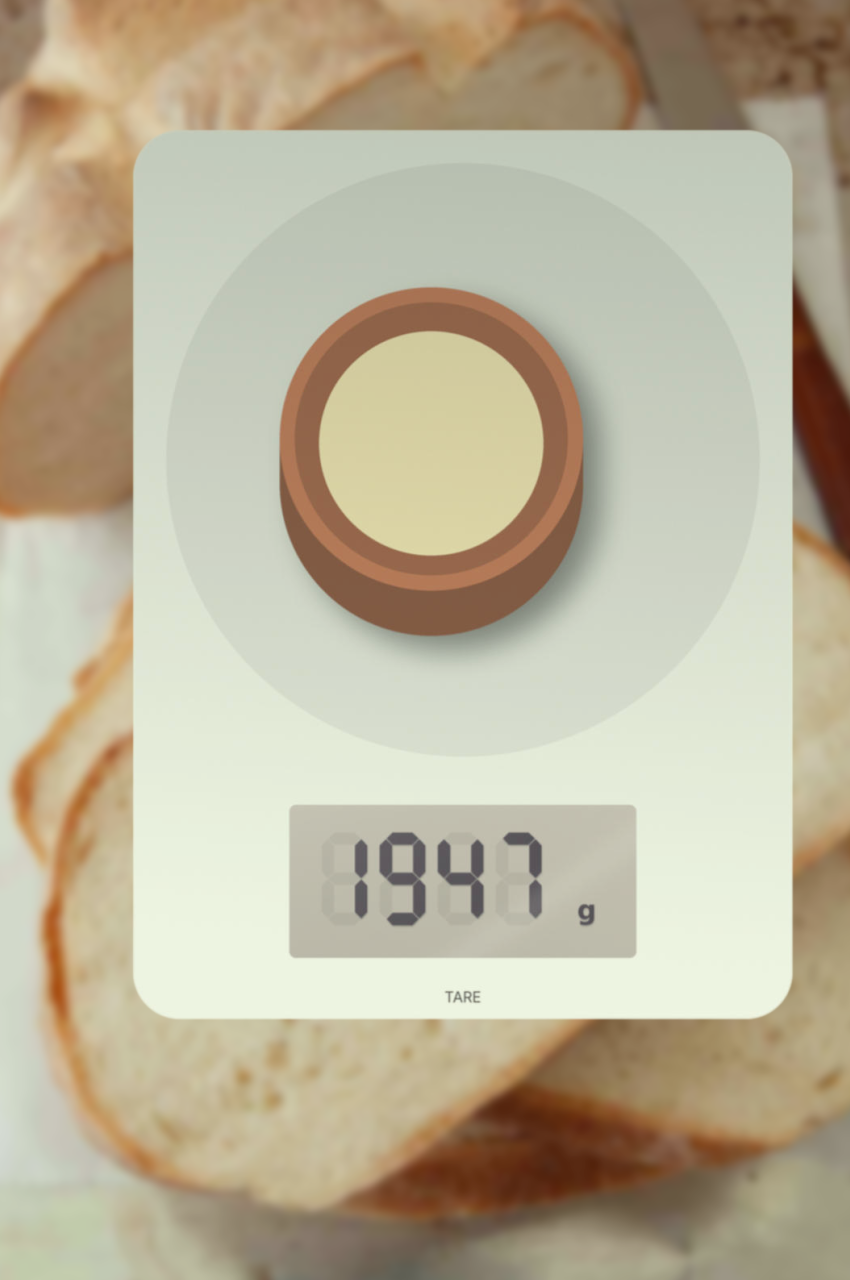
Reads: g 1947
